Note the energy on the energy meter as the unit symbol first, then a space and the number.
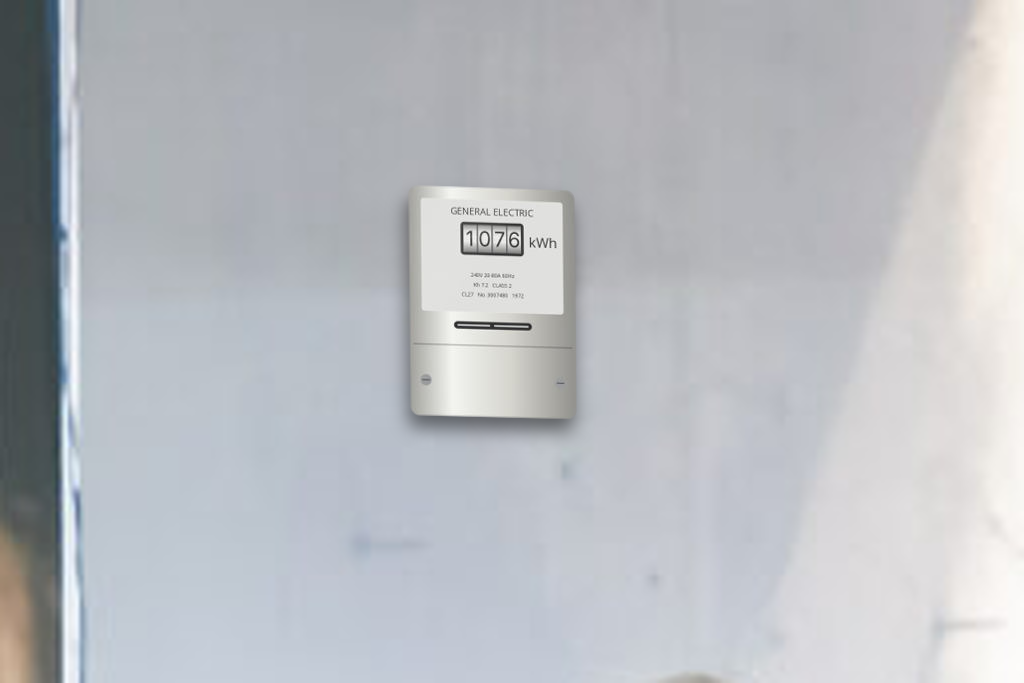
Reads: kWh 1076
